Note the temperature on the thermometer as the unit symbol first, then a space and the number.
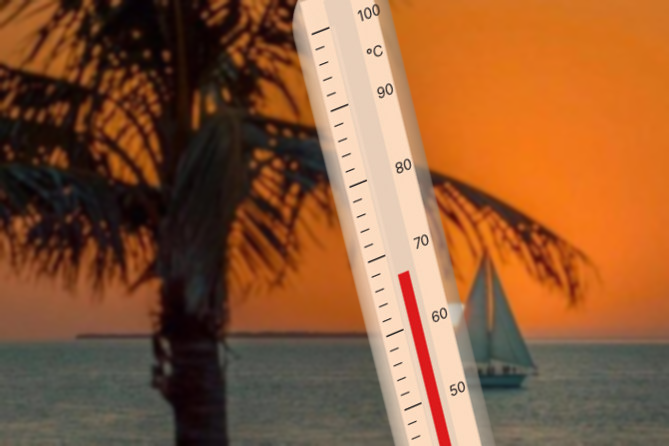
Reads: °C 67
